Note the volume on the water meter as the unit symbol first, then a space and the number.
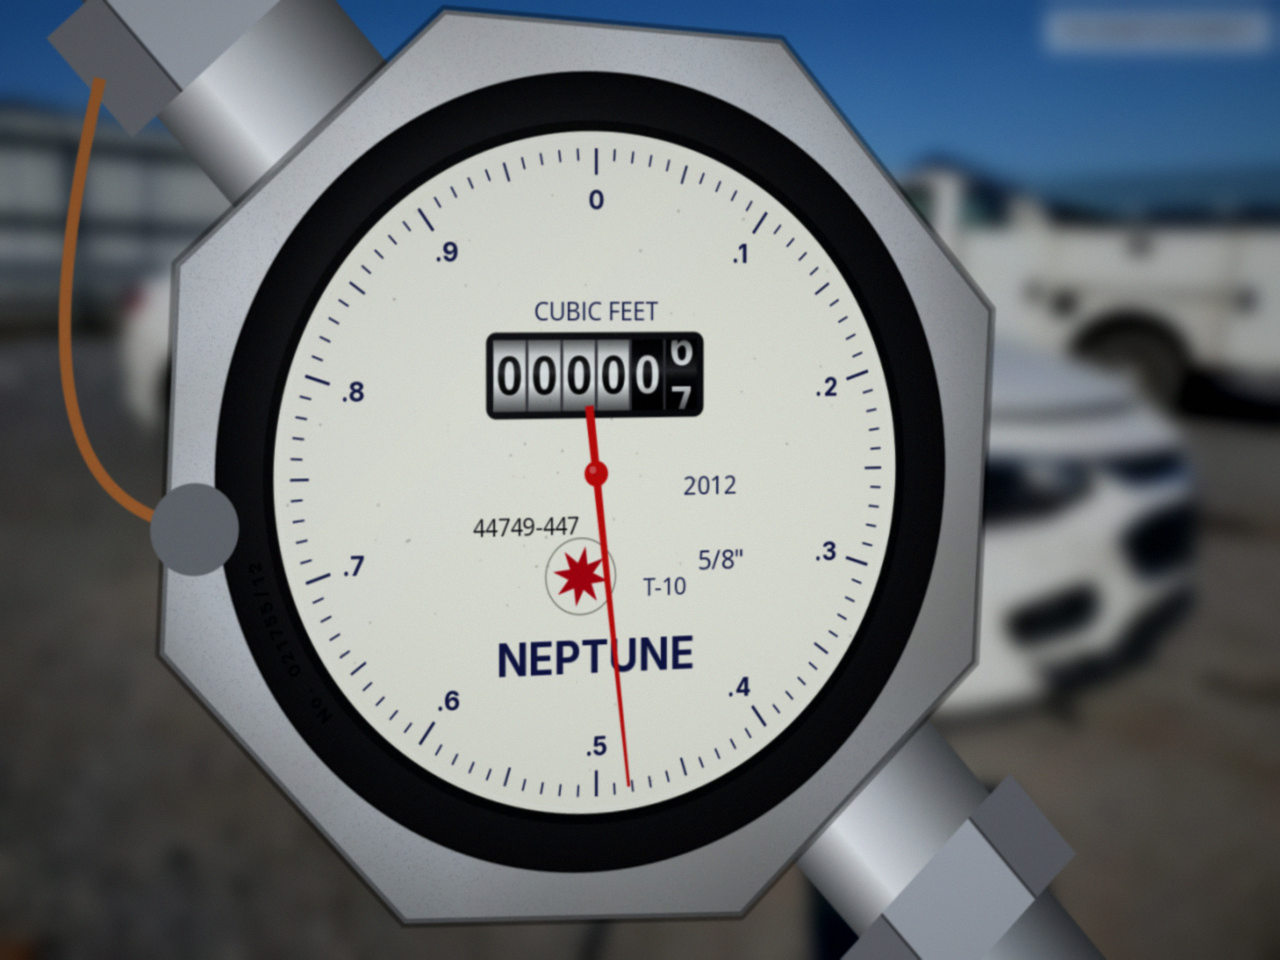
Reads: ft³ 6.48
